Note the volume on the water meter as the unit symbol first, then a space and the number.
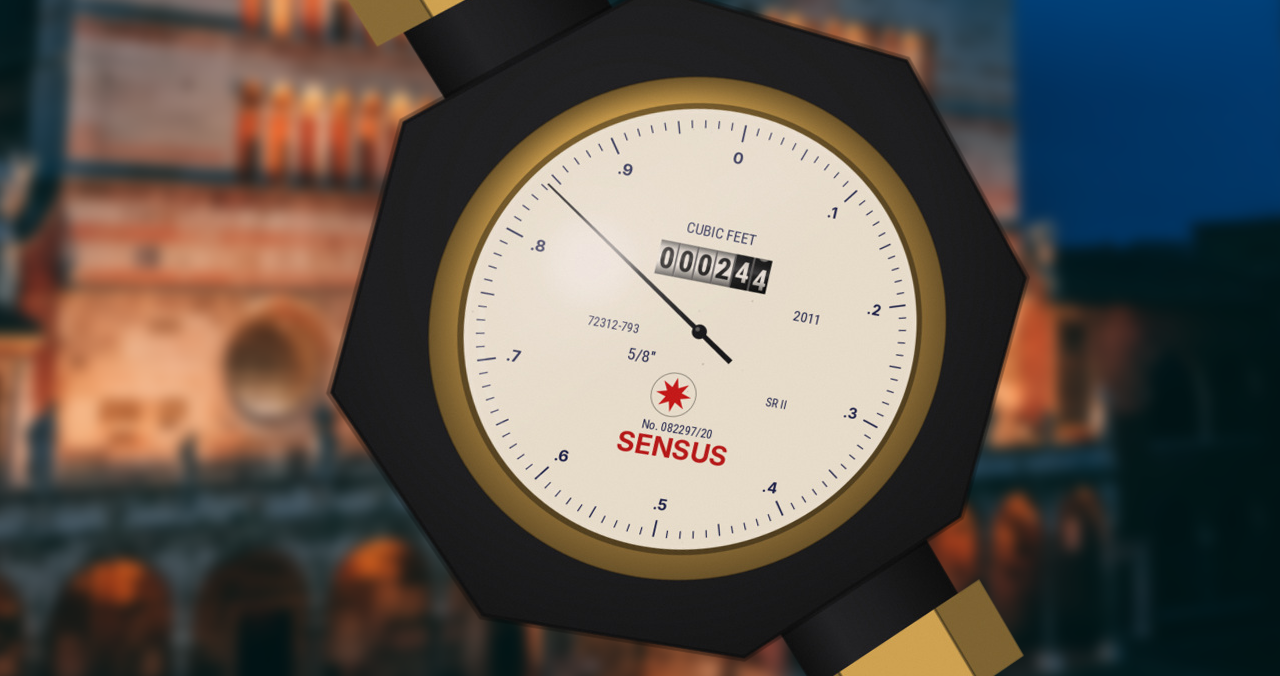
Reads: ft³ 243.84
